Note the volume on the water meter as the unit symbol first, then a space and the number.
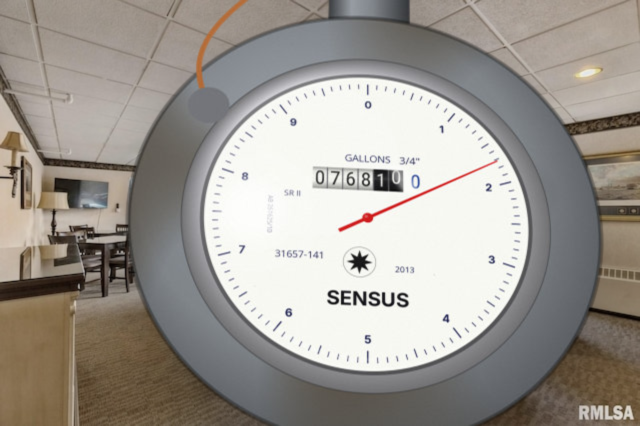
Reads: gal 768101.7
